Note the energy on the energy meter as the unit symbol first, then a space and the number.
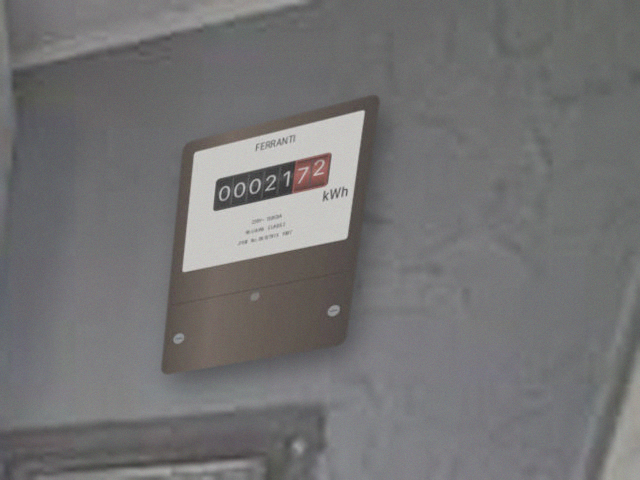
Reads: kWh 21.72
